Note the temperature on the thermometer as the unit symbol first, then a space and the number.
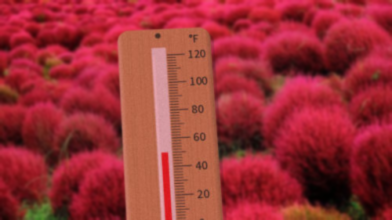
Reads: °F 50
